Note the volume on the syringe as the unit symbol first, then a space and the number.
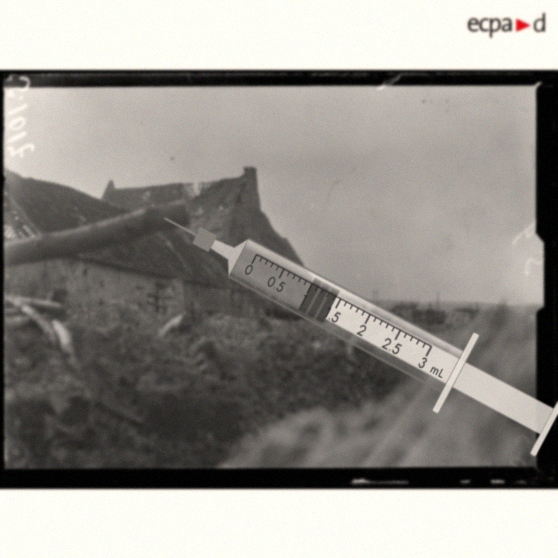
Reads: mL 1
